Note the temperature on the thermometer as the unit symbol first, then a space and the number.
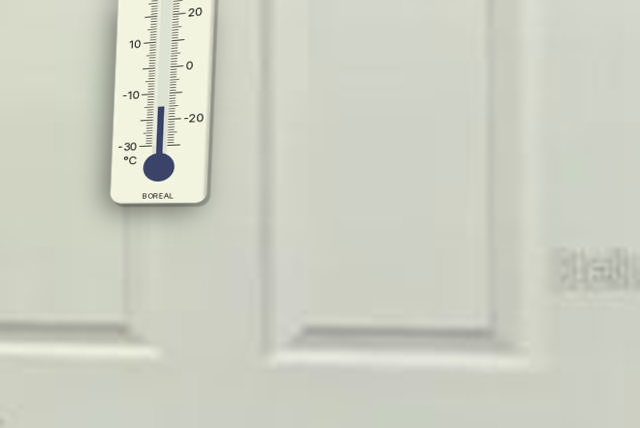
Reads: °C -15
